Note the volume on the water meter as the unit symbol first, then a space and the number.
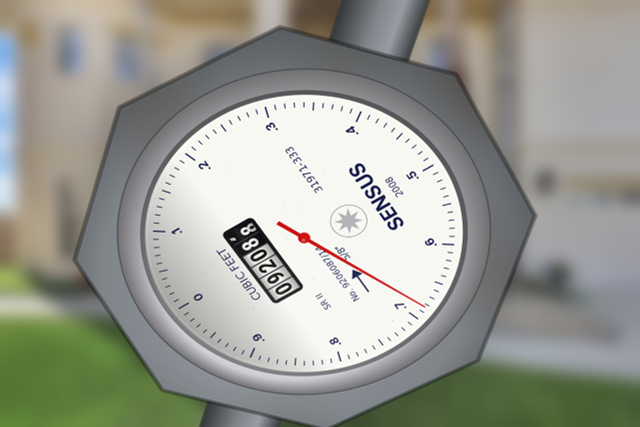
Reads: ft³ 92087.68
